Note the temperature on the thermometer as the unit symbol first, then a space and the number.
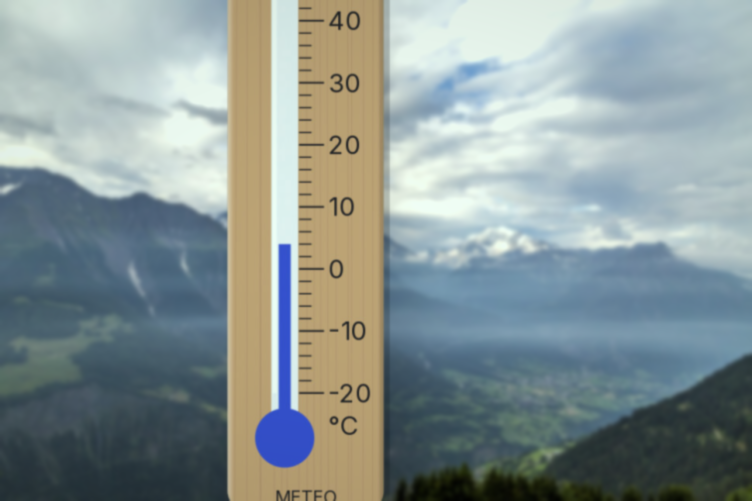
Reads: °C 4
